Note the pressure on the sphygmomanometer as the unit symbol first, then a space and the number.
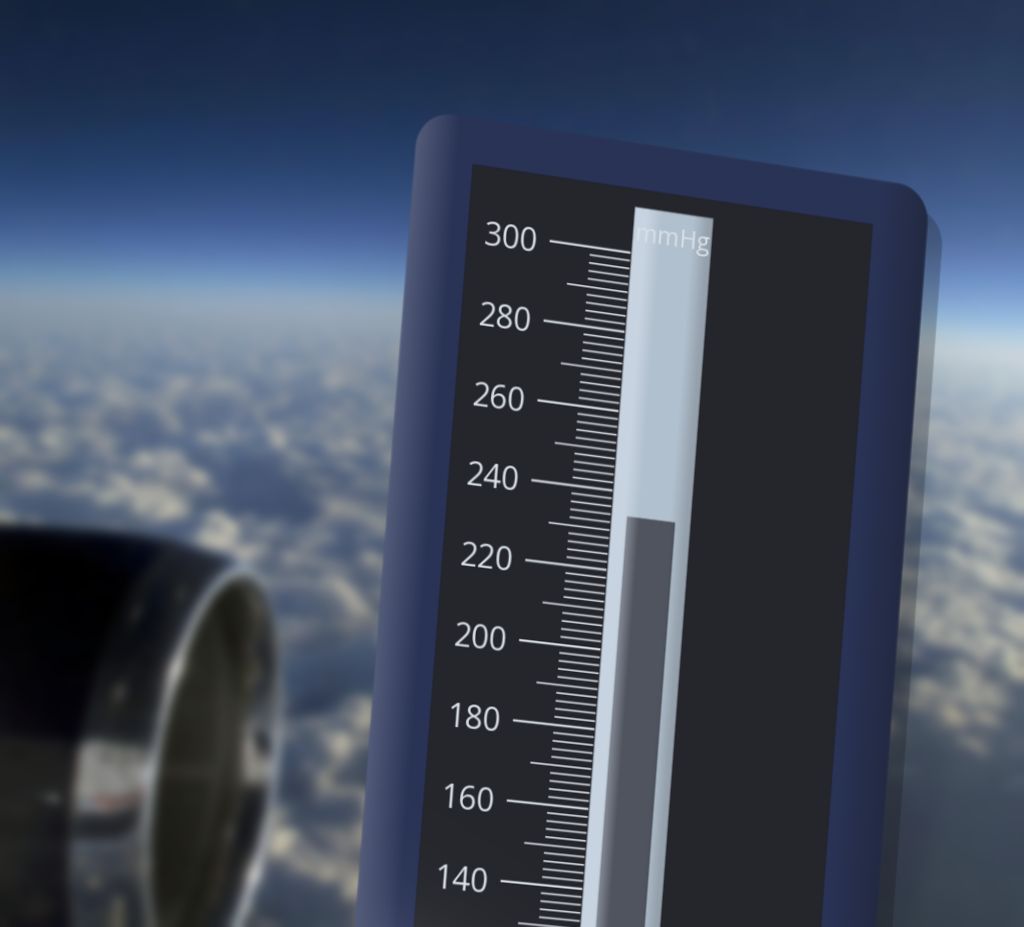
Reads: mmHg 234
